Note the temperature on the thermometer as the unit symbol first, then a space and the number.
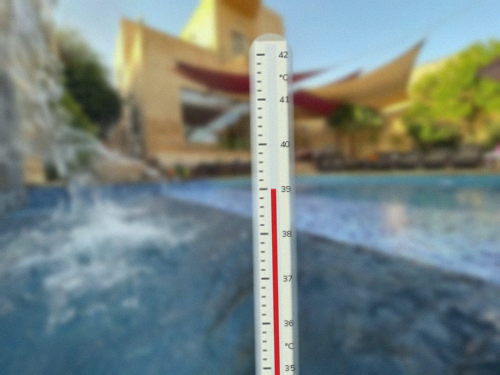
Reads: °C 39
